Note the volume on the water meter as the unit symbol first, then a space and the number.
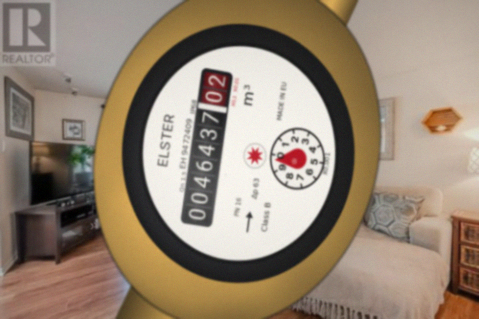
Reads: m³ 46437.019
